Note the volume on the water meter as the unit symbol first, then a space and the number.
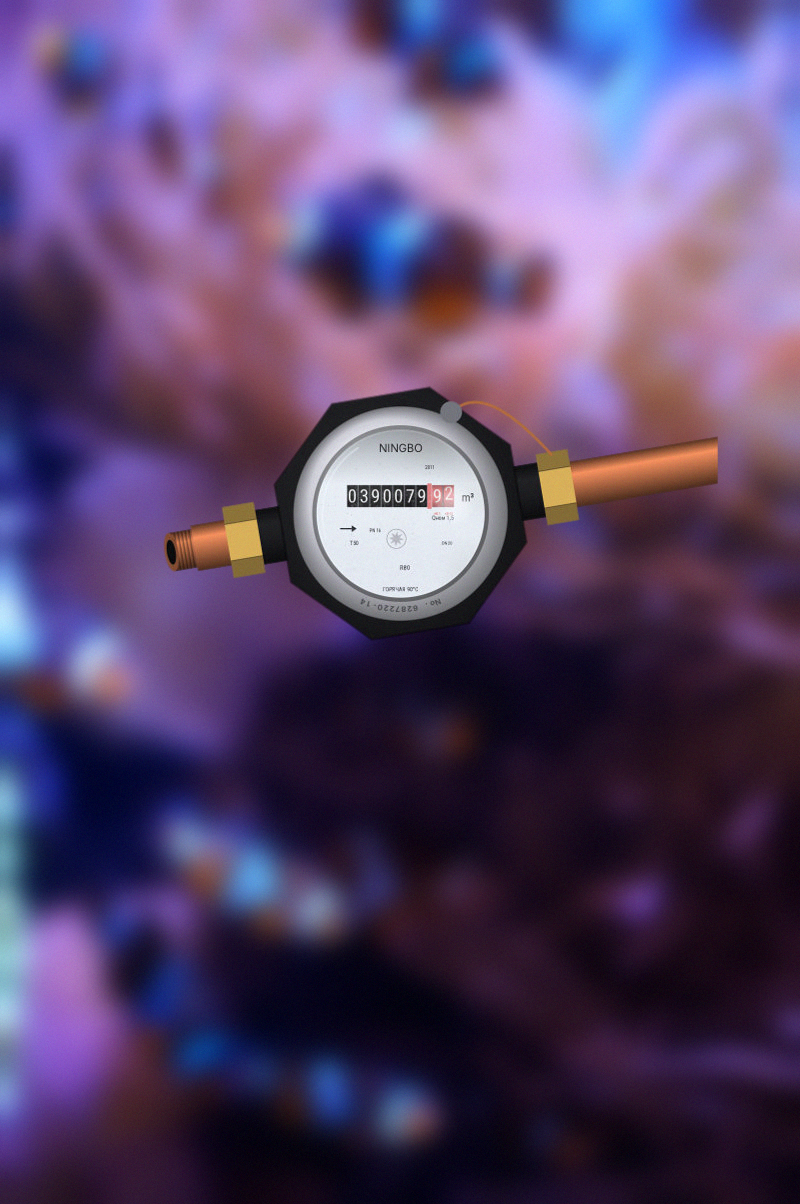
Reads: m³ 390079.92
